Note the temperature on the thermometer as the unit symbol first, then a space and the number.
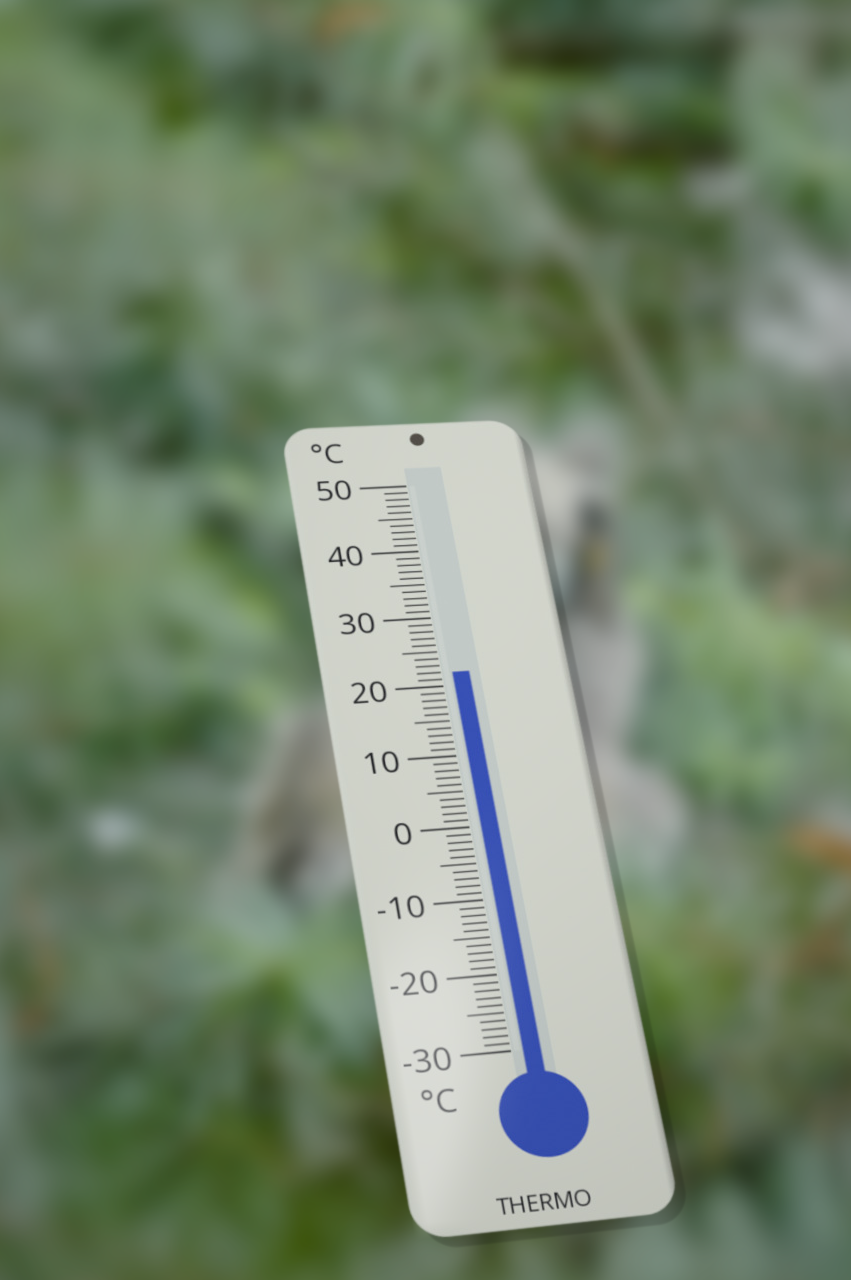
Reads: °C 22
